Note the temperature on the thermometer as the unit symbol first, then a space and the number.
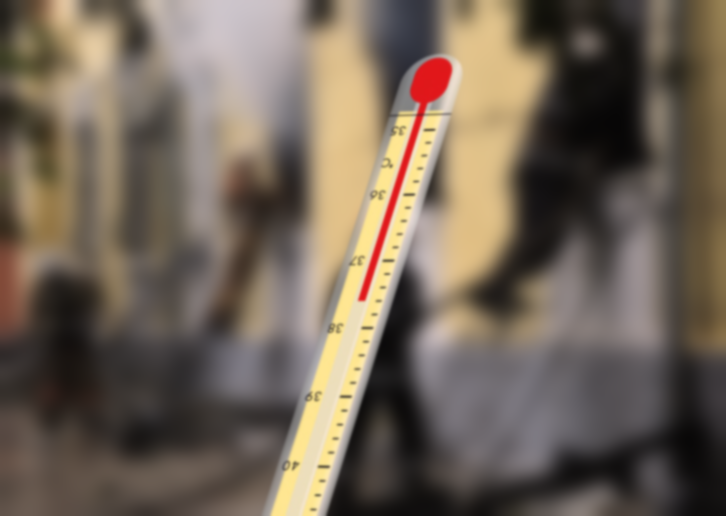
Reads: °C 37.6
